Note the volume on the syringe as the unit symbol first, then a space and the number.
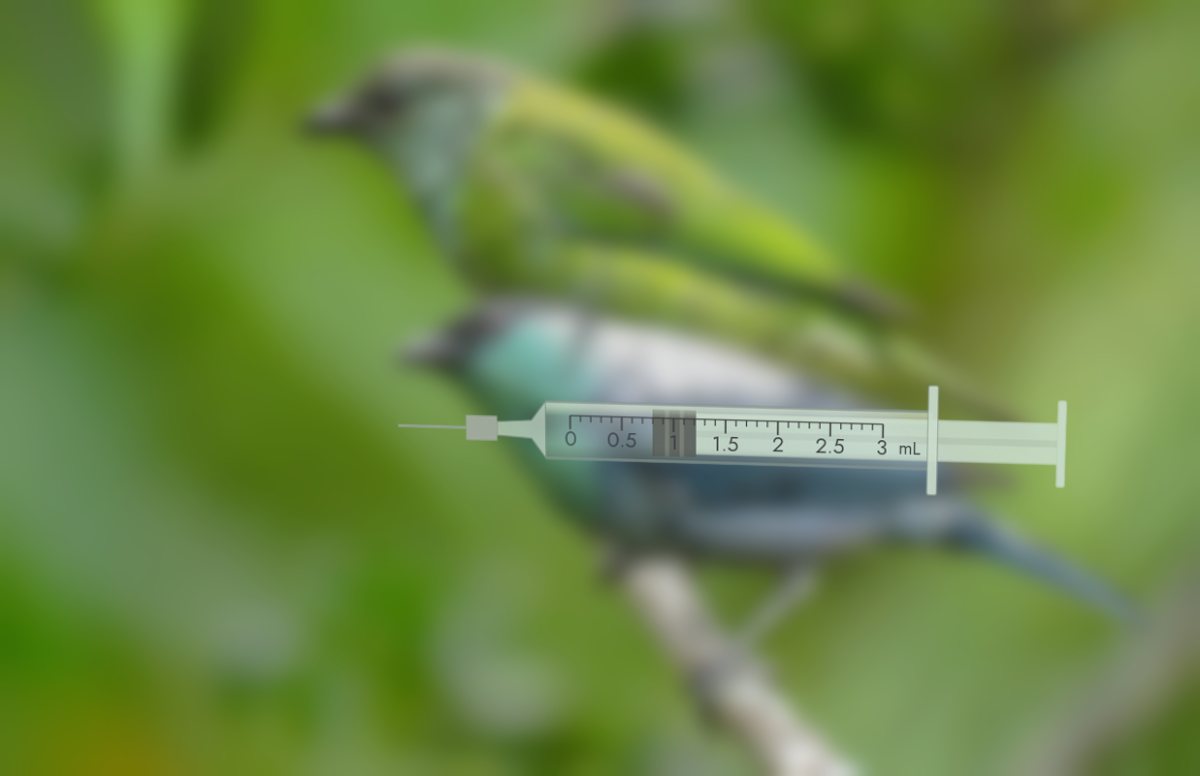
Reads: mL 0.8
